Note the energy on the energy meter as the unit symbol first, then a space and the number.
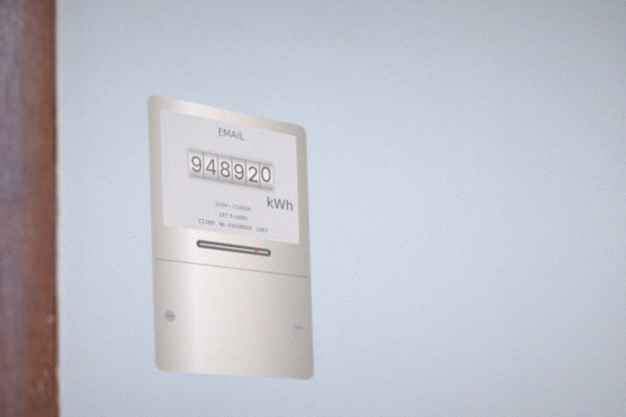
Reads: kWh 948920
